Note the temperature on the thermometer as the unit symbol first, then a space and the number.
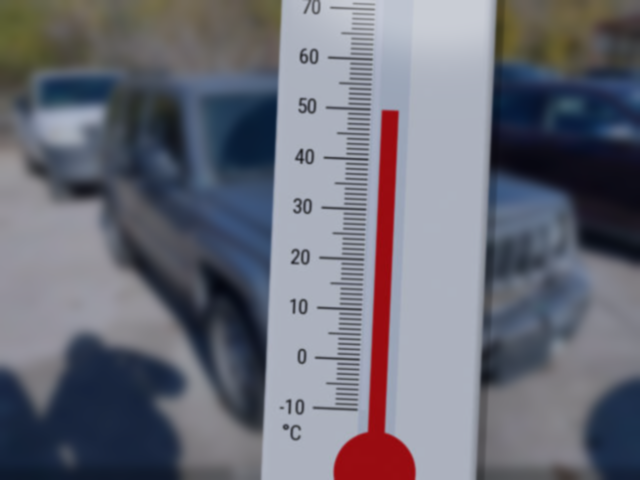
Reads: °C 50
